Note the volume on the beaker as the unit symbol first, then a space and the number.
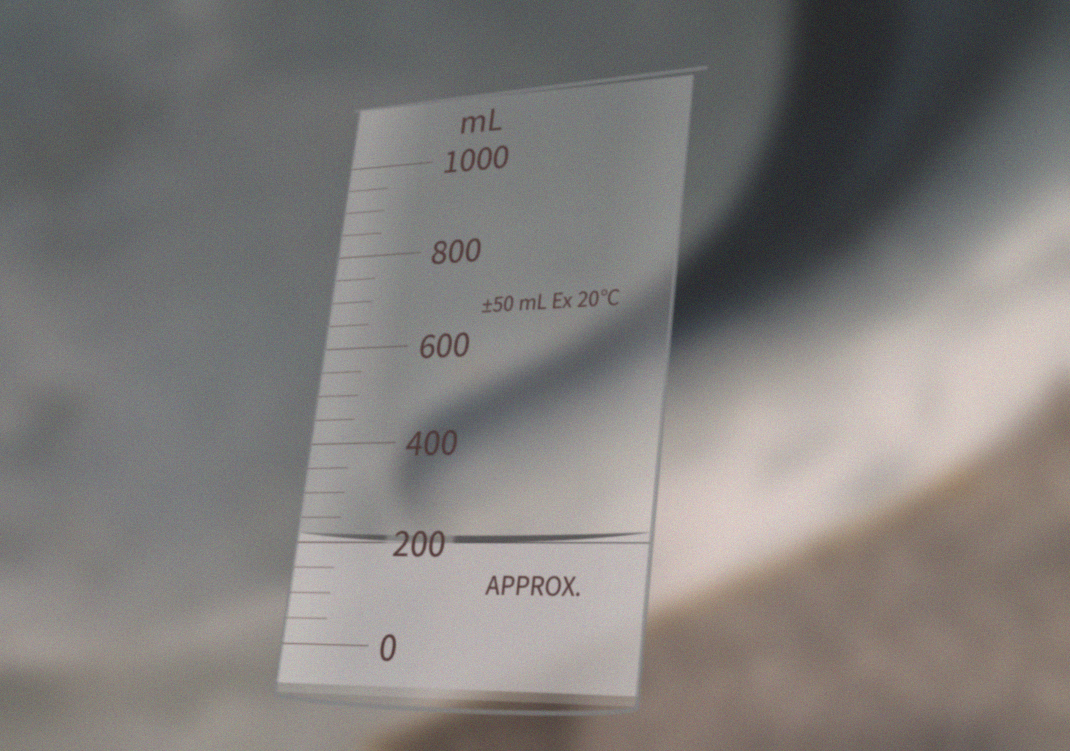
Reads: mL 200
